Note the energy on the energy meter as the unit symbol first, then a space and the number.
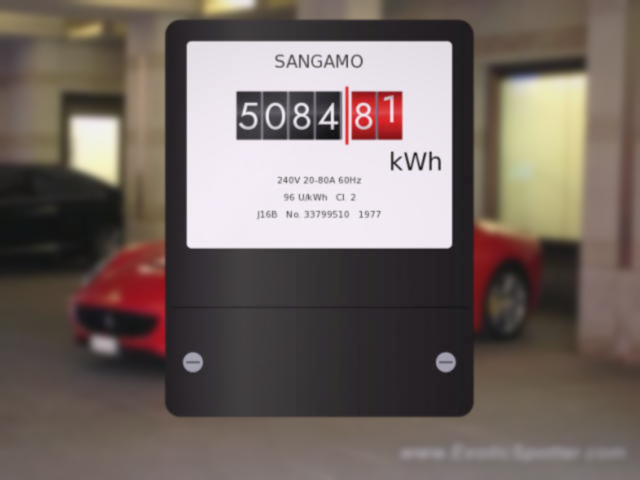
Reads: kWh 5084.81
